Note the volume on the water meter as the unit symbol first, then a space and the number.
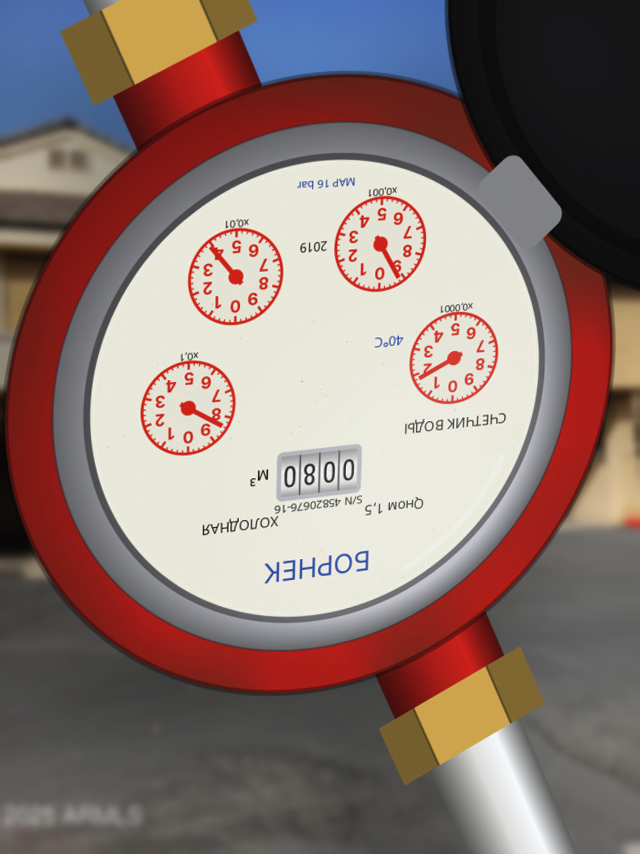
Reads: m³ 80.8391
